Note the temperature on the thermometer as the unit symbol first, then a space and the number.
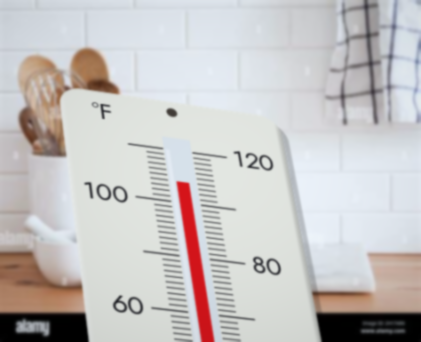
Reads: °F 108
